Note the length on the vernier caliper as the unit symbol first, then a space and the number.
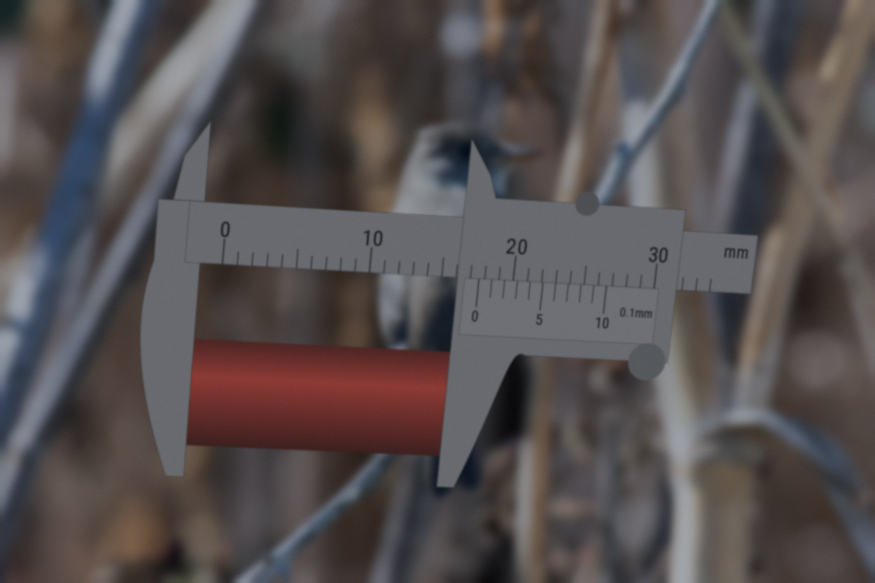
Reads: mm 17.6
